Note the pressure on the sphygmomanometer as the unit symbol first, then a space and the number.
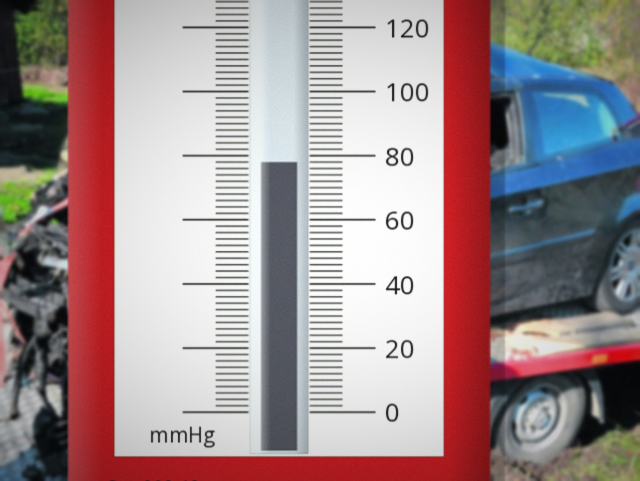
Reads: mmHg 78
